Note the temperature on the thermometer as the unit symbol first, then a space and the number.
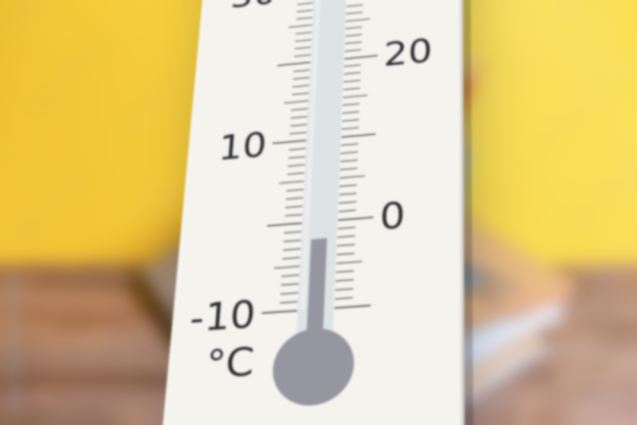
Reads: °C -2
